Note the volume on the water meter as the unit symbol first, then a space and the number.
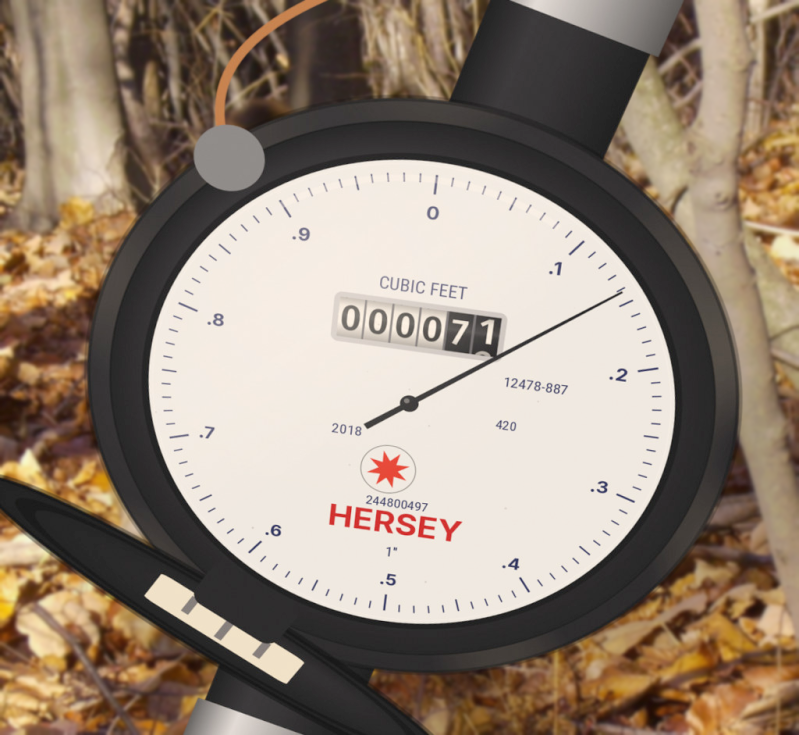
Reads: ft³ 71.14
